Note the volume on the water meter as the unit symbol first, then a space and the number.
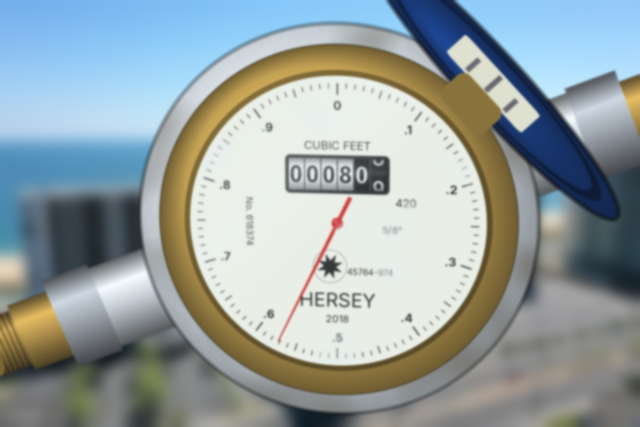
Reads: ft³ 808.57
